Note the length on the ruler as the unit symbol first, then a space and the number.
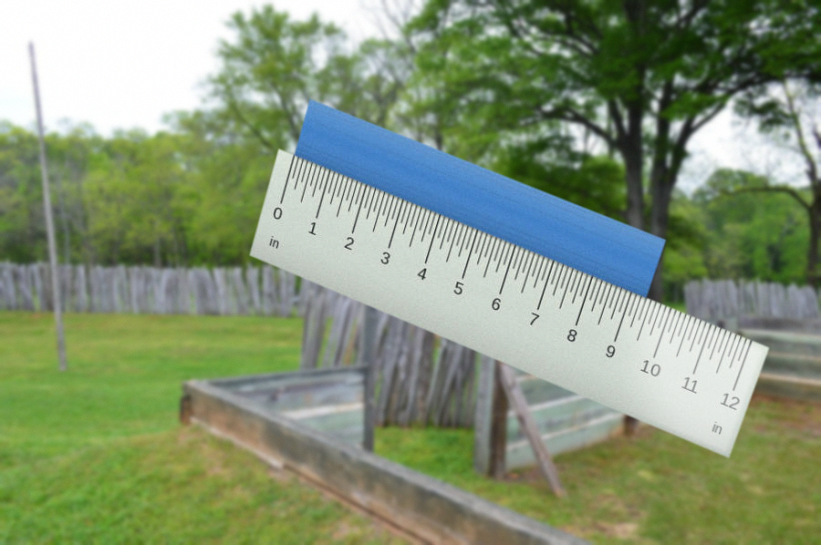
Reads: in 9.375
